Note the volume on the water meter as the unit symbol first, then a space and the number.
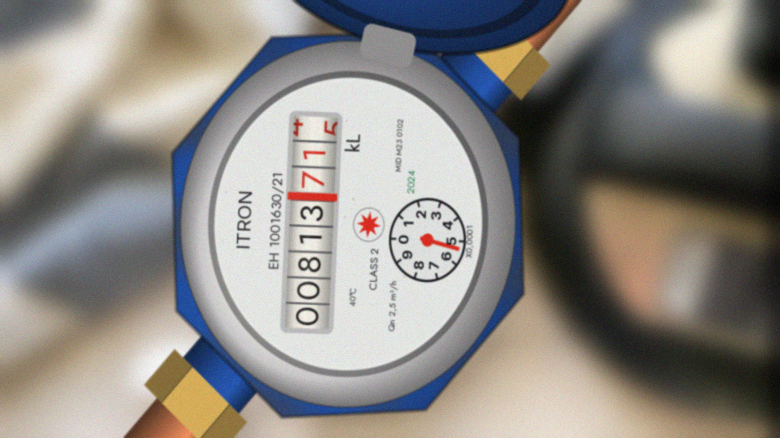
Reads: kL 813.7145
